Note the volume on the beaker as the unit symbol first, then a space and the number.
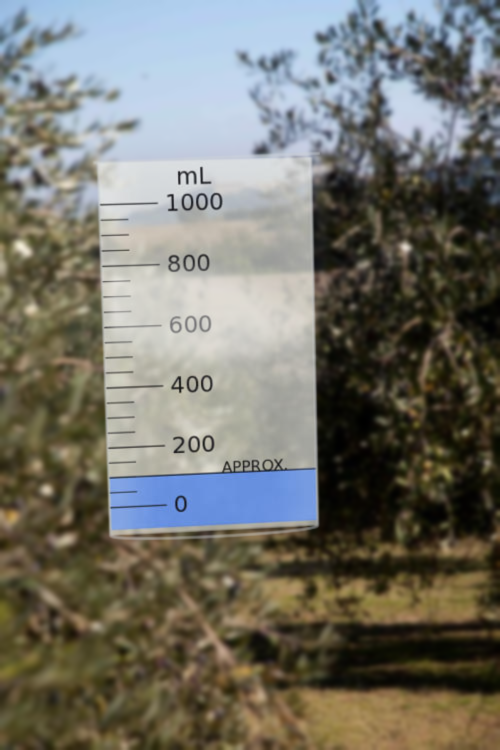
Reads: mL 100
